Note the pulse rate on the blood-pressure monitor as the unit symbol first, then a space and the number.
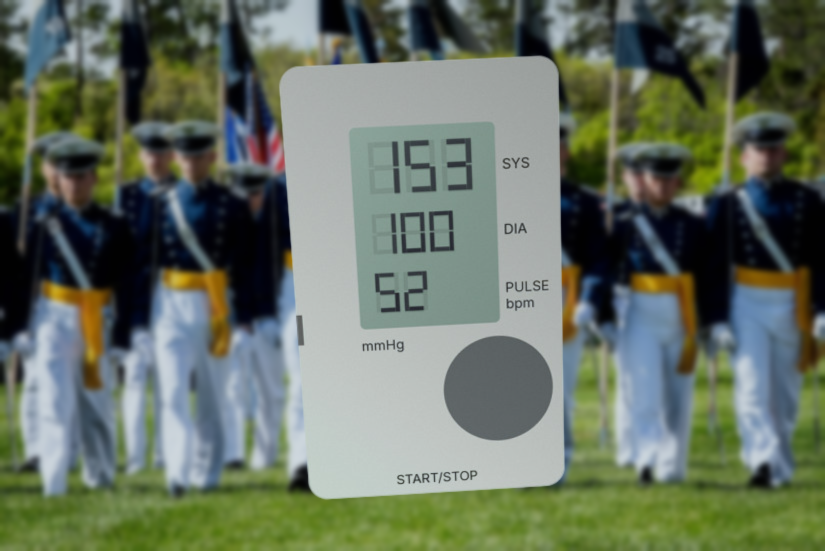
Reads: bpm 52
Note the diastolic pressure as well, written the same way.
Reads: mmHg 100
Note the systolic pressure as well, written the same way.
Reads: mmHg 153
